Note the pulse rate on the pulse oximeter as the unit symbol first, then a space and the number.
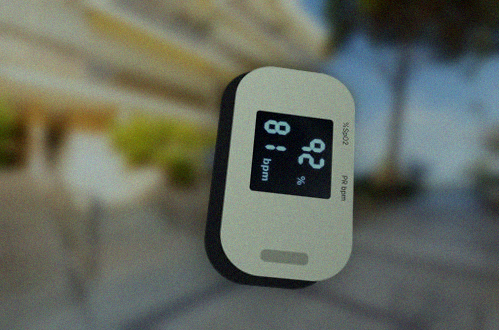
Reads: bpm 81
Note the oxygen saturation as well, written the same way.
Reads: % 92
